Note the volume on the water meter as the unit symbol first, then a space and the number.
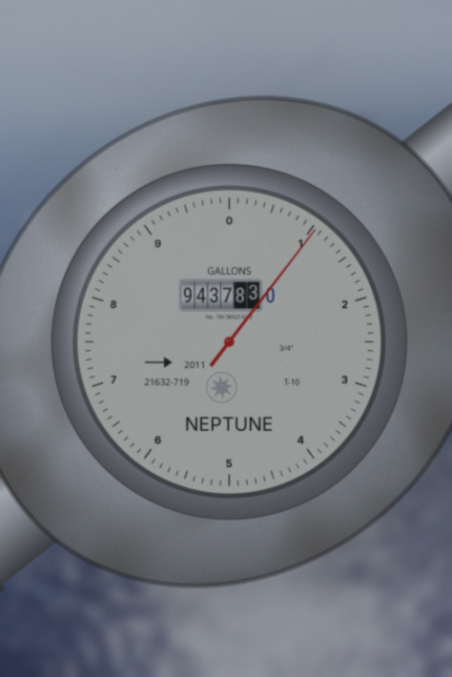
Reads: gal 9437831.0
